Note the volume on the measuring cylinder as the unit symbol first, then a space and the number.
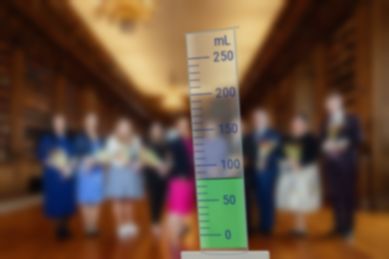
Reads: mL 80
